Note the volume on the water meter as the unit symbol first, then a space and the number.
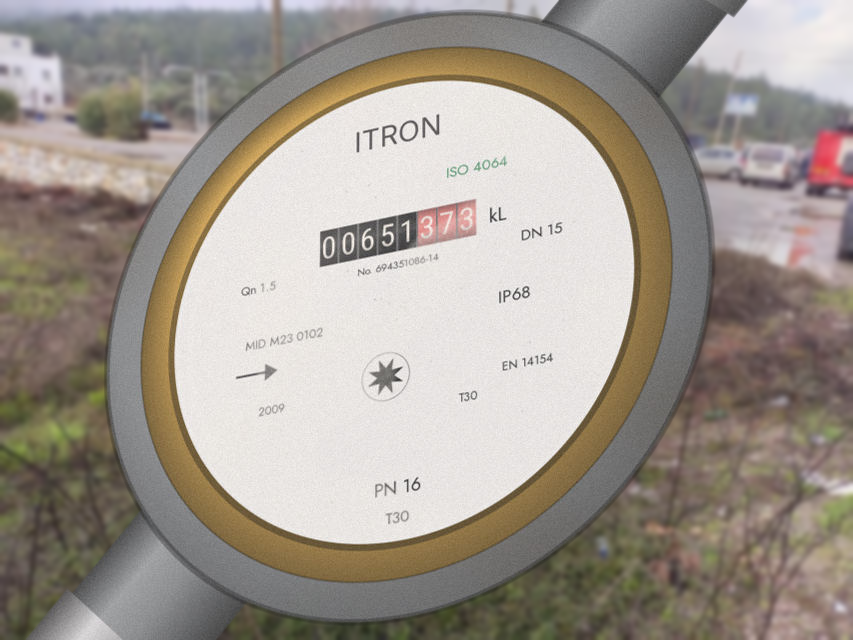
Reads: kL 651.373
